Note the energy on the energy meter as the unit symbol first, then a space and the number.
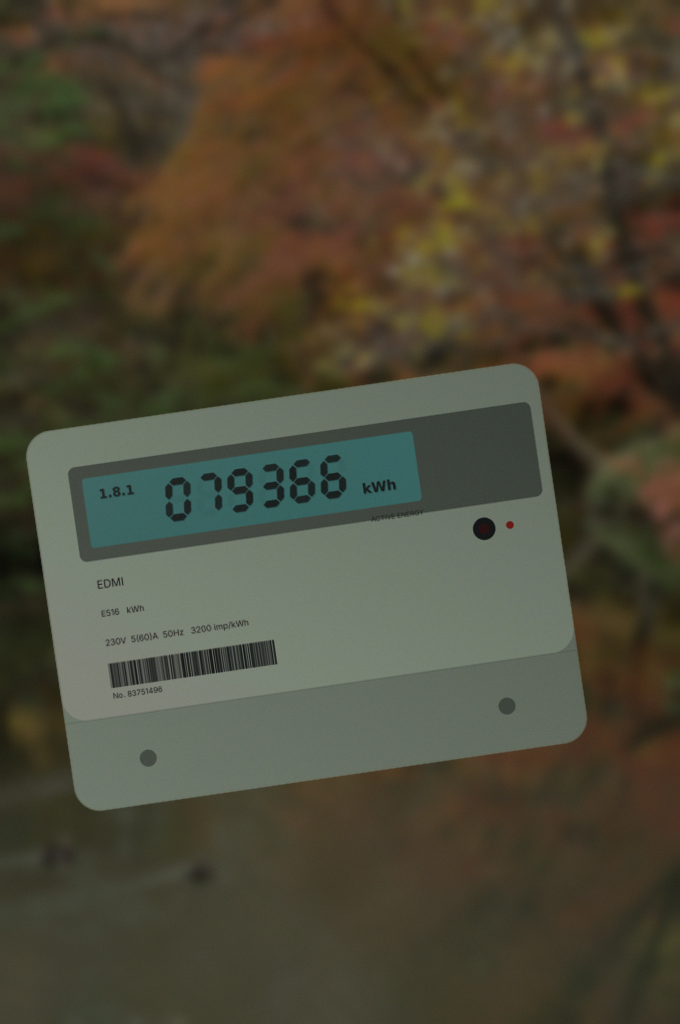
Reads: kWh 79366
